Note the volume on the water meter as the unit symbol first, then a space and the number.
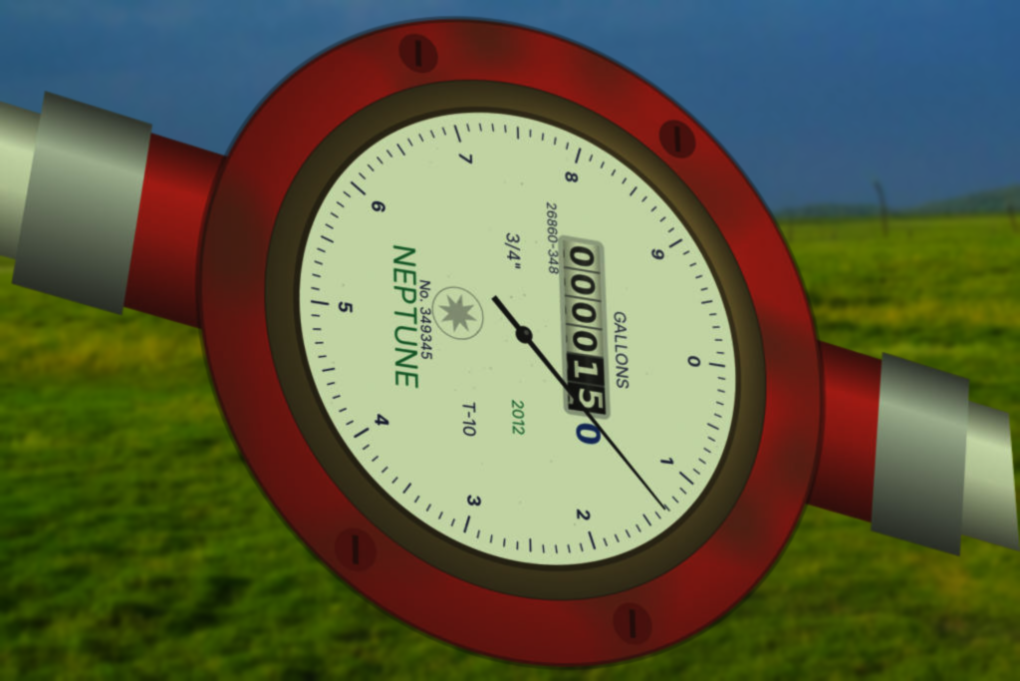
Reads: gal 151.3
